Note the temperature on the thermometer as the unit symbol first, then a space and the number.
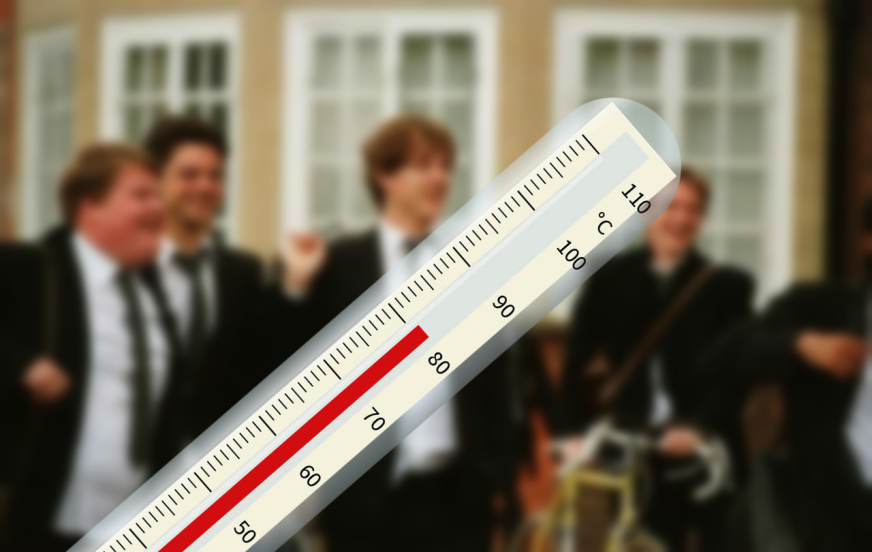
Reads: °C 81
